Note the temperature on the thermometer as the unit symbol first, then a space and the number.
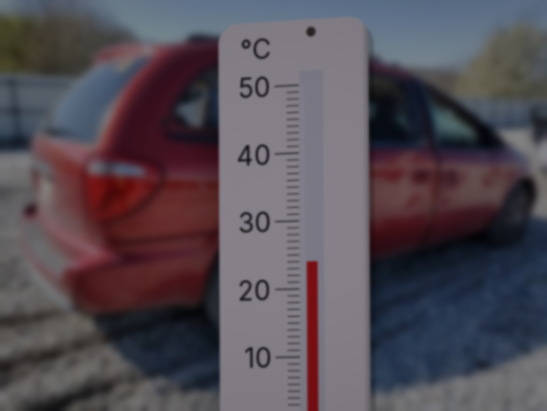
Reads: °C 24
